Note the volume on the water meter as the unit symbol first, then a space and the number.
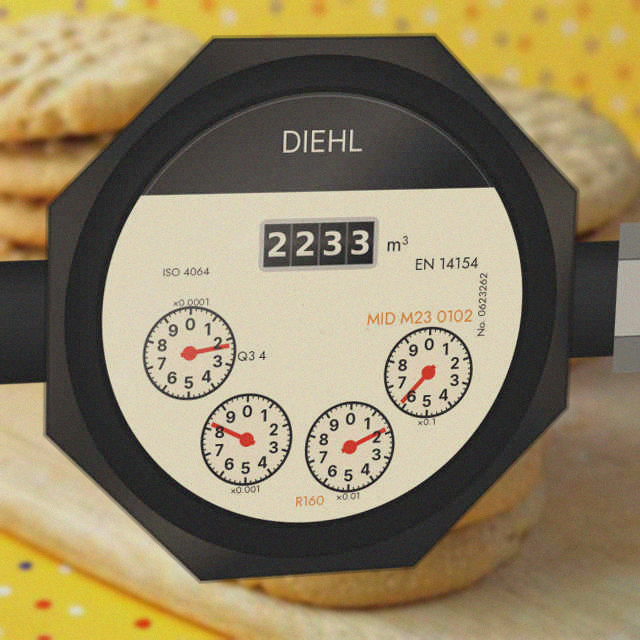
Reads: m³ 2233.6182
